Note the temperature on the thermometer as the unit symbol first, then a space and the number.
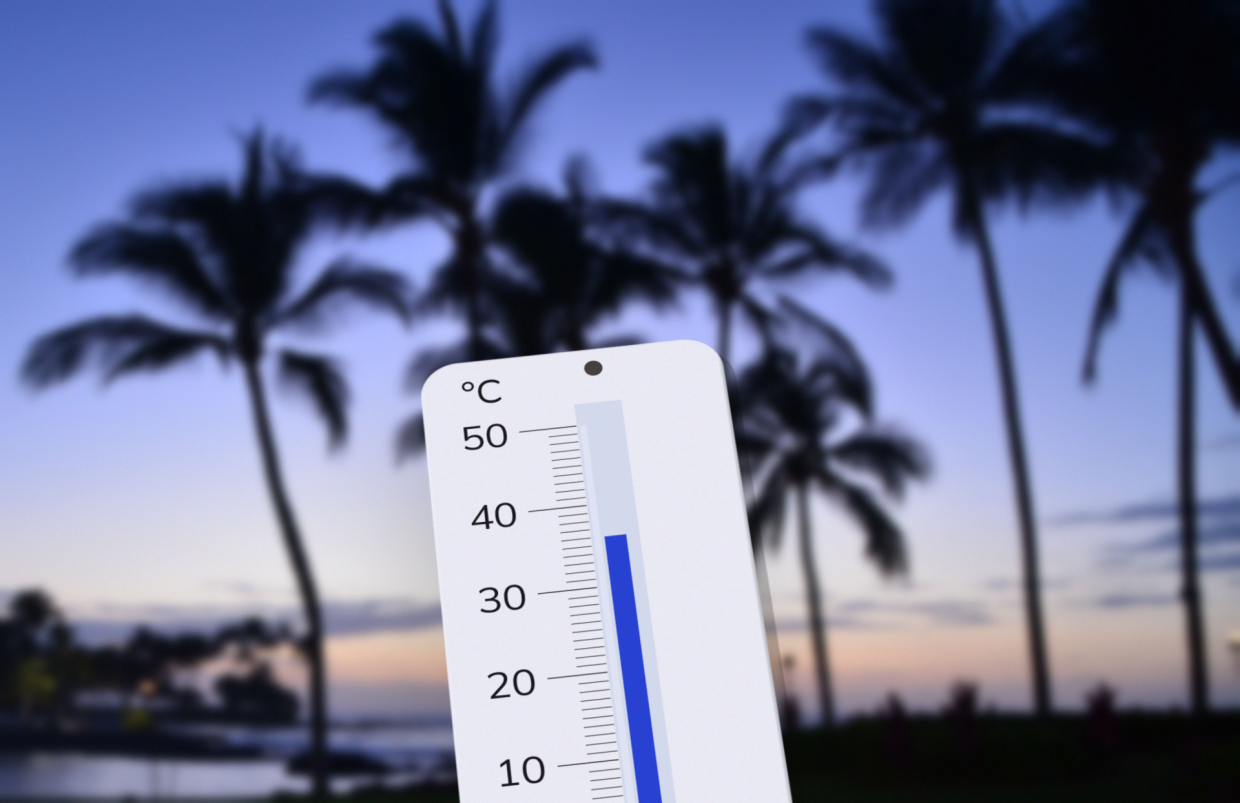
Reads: °C 36
